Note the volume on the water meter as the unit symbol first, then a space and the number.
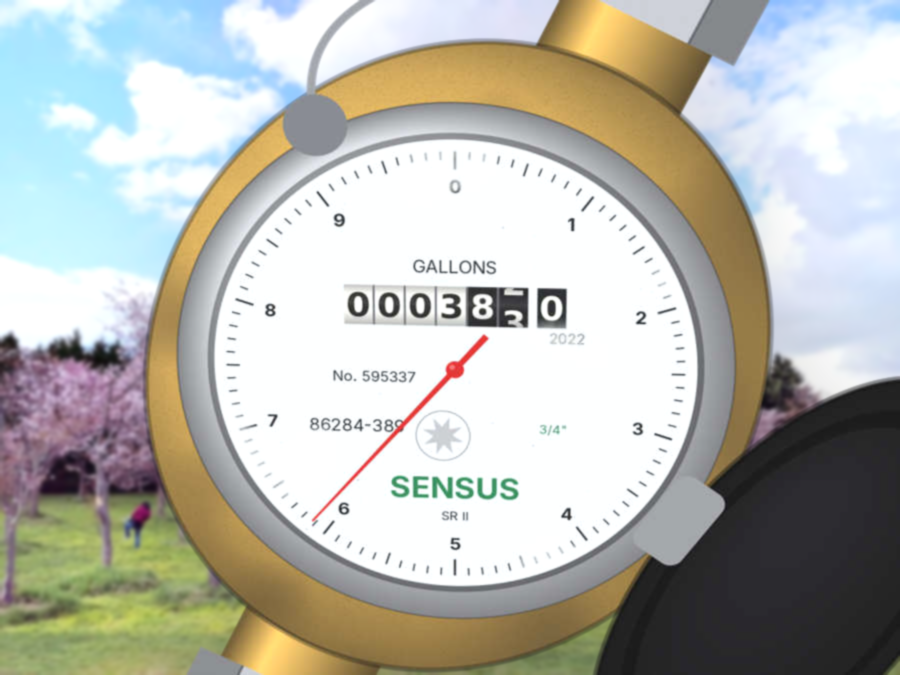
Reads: gal 3826.1
